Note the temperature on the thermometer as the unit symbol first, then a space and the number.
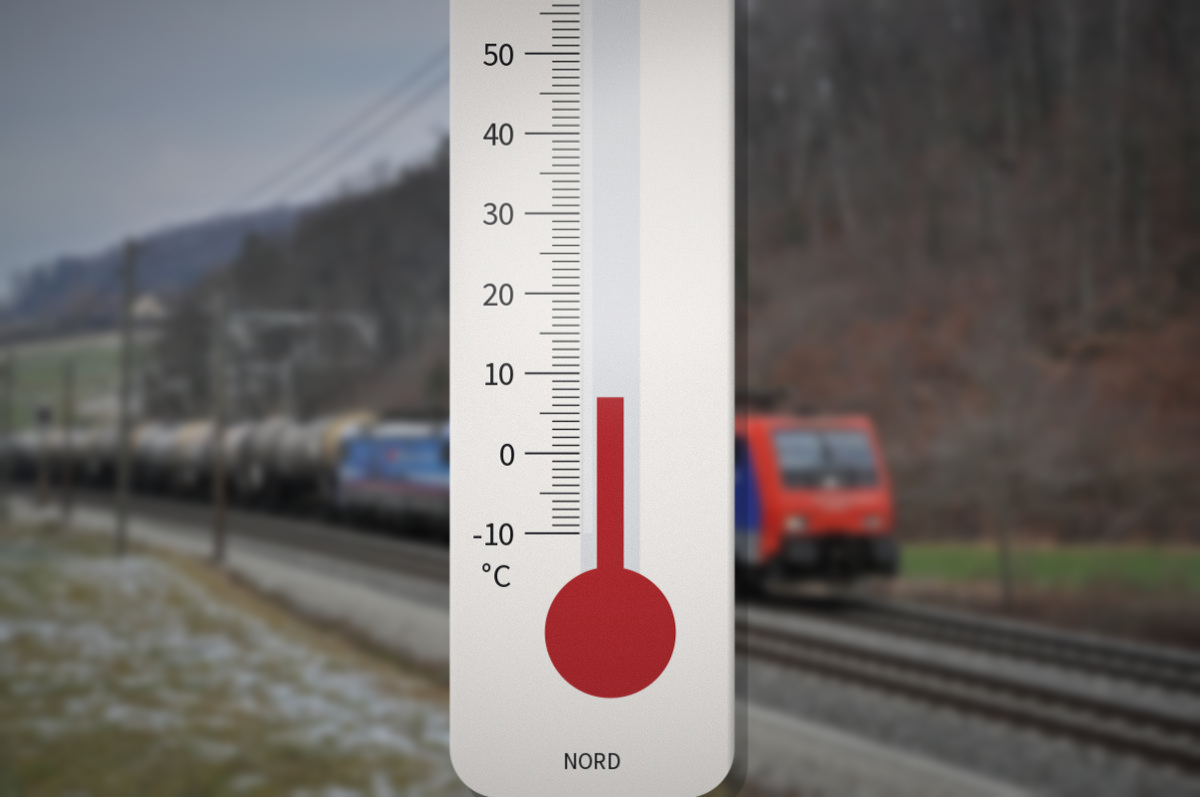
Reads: °C 7
